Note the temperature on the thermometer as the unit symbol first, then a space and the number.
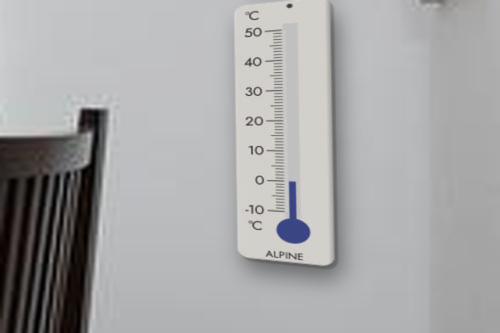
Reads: °C 0
